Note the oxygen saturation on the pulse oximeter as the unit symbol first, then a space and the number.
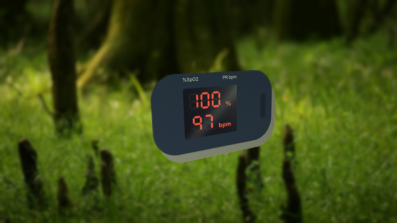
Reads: % 100
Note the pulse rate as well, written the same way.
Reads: bpm 97
